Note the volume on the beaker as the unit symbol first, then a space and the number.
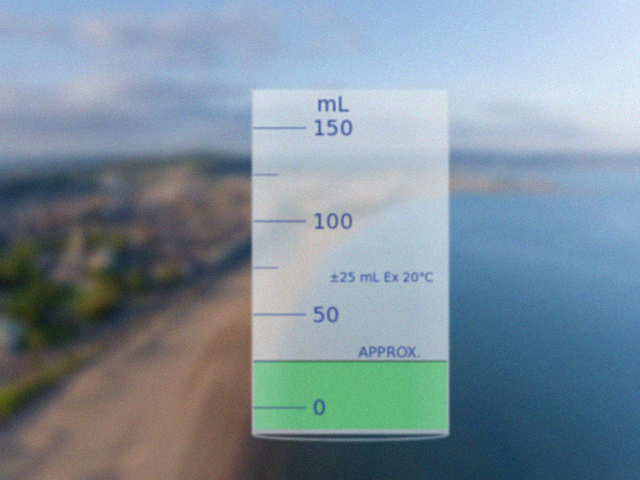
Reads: mL 25
